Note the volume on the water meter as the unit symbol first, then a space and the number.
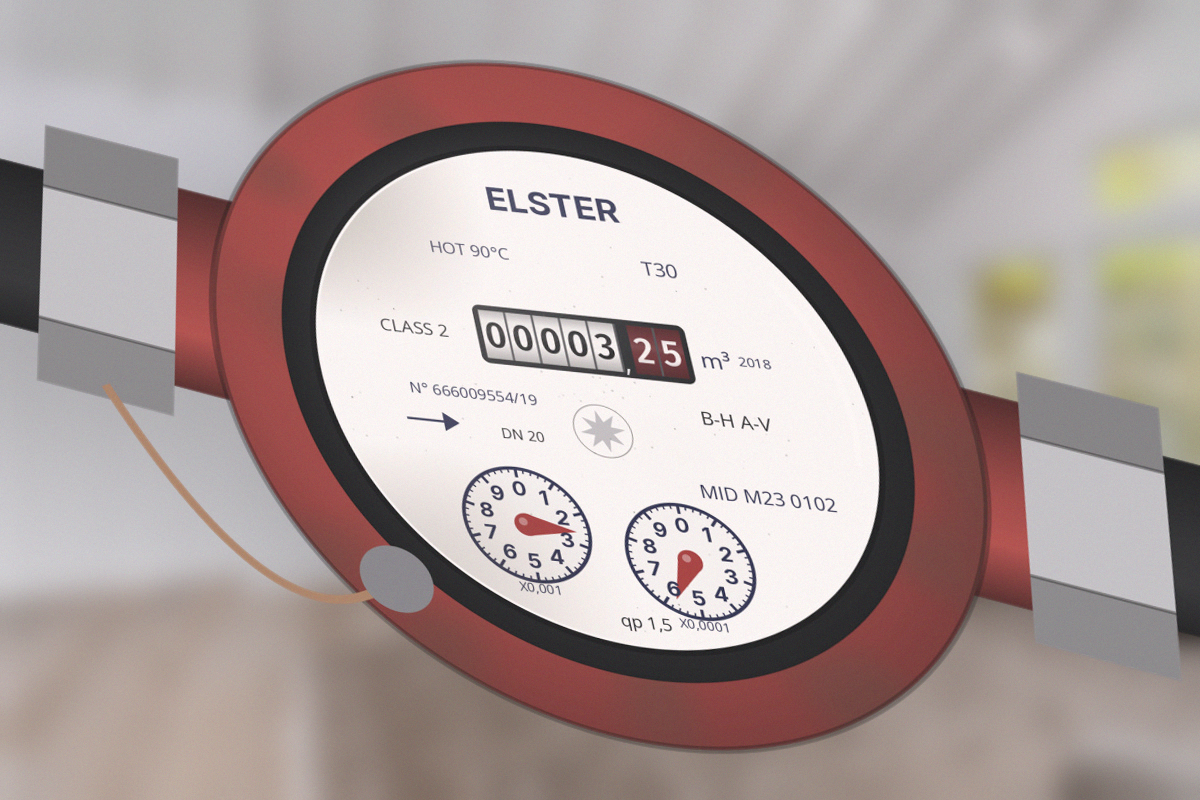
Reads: m³ 3.2525
